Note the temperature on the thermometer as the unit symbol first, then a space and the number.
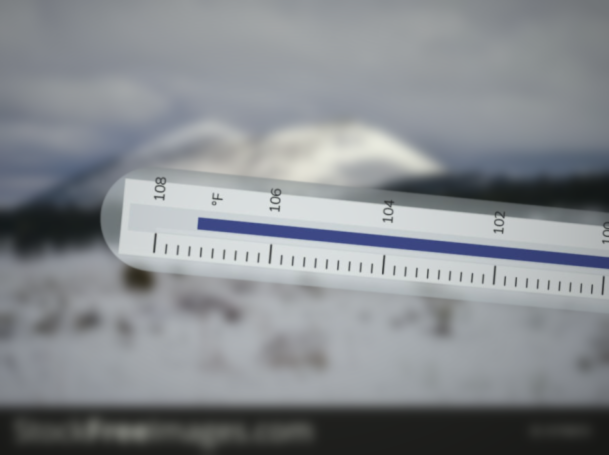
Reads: °F 107.3
